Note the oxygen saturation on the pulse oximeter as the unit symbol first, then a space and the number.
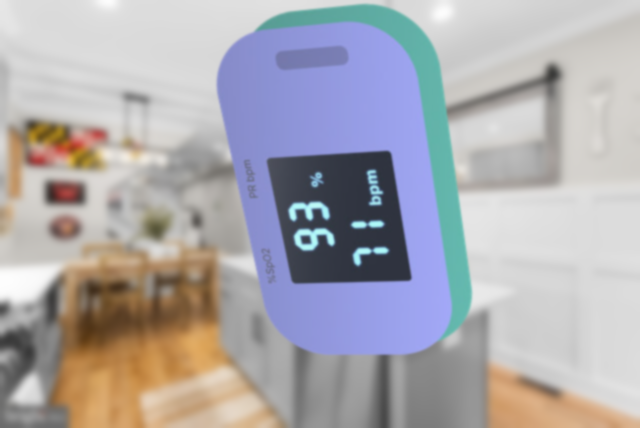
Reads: % 93
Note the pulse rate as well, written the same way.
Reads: bpm 71
